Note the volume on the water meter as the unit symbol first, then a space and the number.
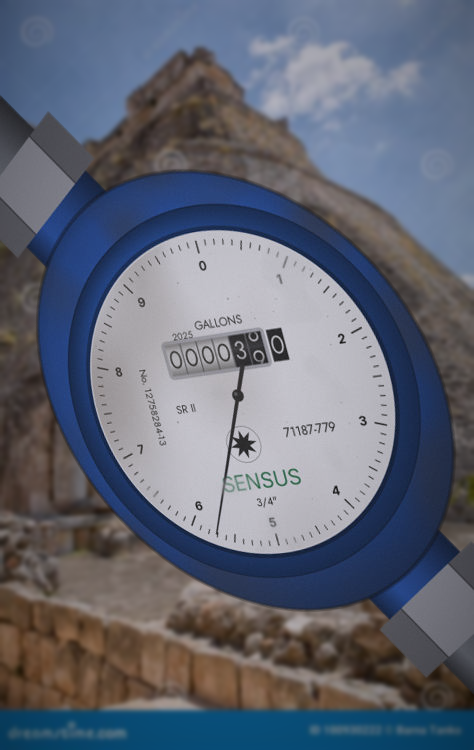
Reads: gal 385.7
